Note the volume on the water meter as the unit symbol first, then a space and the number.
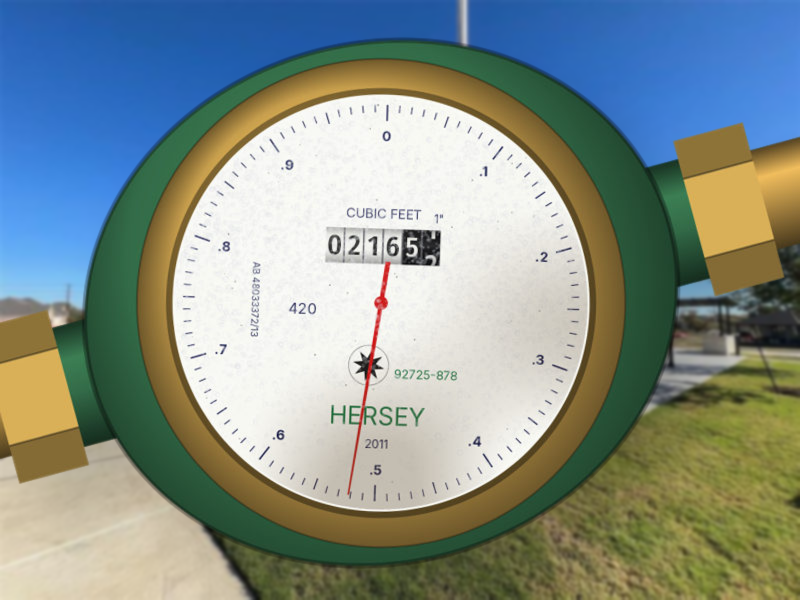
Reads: ft³ 21651.52
